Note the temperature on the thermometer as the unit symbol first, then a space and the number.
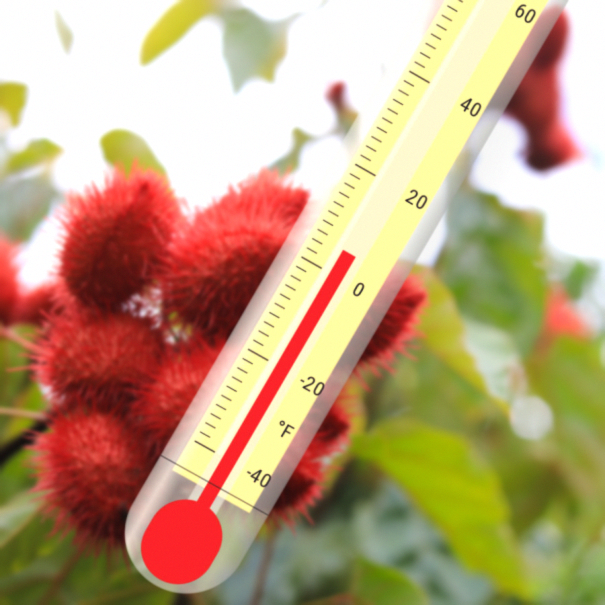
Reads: °F 5
